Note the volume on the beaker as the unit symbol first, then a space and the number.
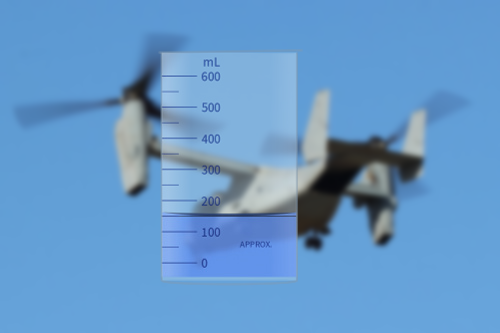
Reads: mL 150
